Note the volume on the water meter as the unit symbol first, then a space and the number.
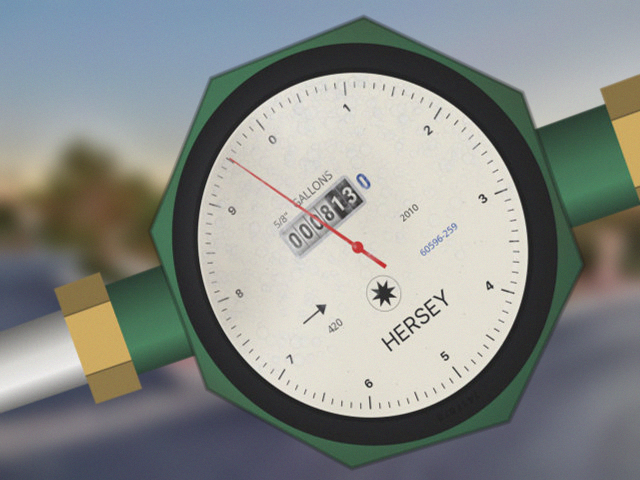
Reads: gal 8129.5
